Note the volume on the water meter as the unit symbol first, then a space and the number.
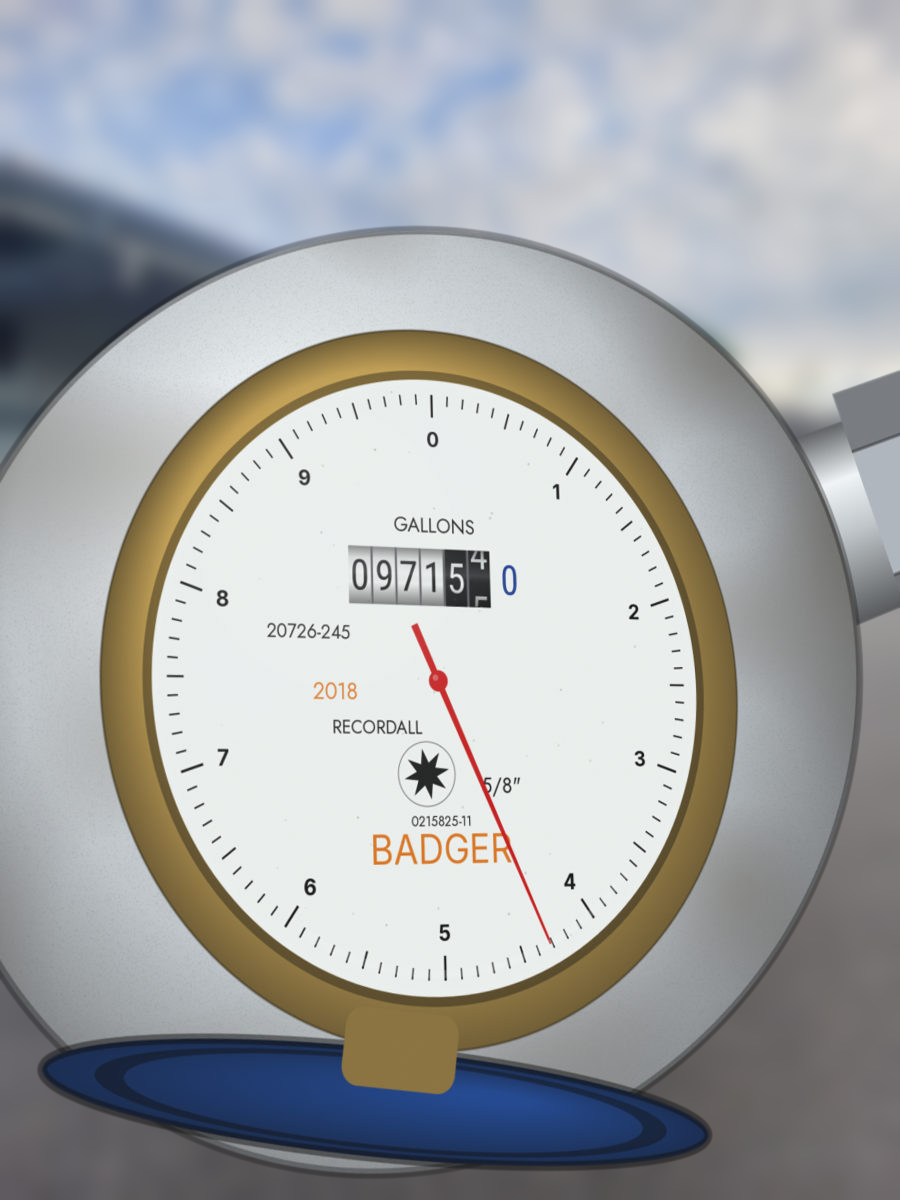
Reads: gal 971544.3
